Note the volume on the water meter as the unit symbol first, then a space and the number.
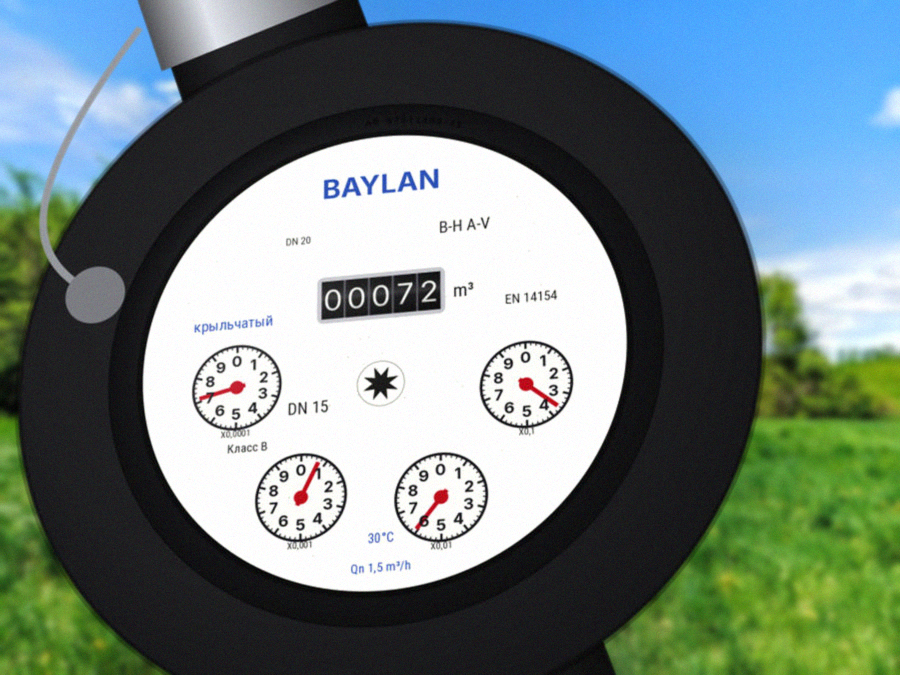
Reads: m³ 72.3607
